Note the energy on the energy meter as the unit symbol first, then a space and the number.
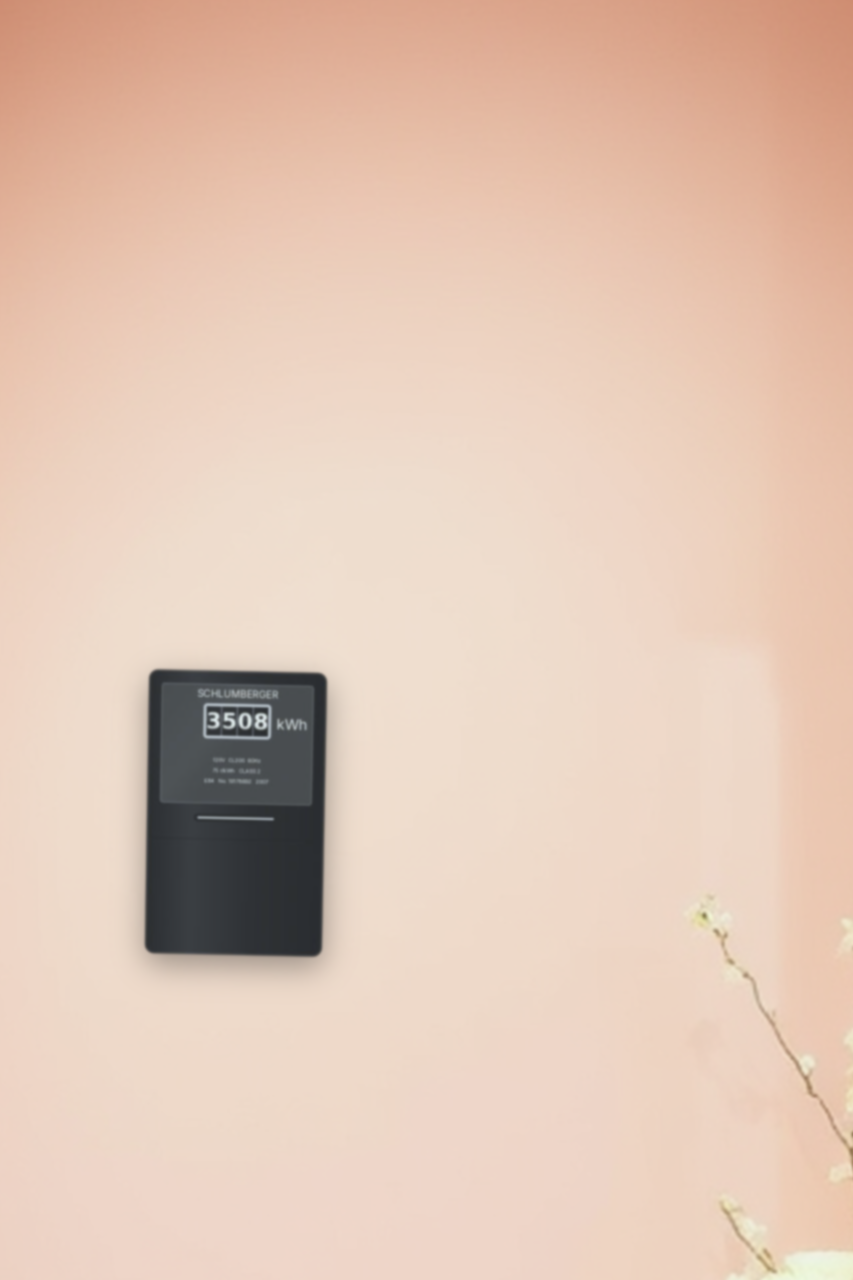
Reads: kWh 3508
